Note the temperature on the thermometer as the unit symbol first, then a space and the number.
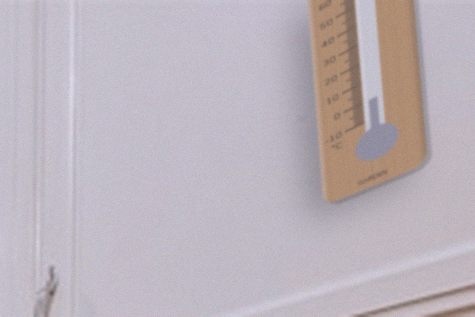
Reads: °C 0
